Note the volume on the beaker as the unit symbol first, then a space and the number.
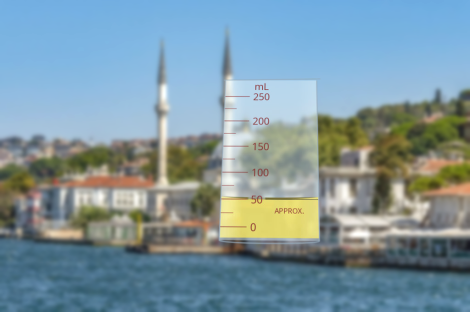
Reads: mL 50
